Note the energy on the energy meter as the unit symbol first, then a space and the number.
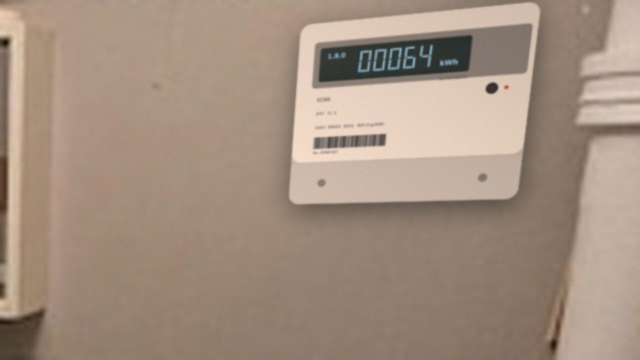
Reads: kWh 64
